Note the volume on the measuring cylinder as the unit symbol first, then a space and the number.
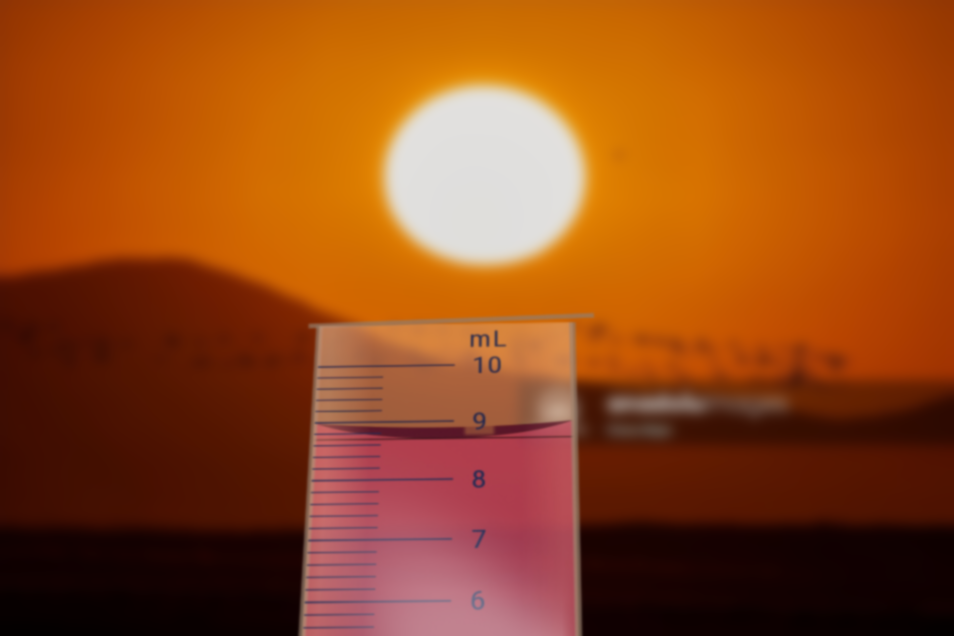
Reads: mL 8.7
